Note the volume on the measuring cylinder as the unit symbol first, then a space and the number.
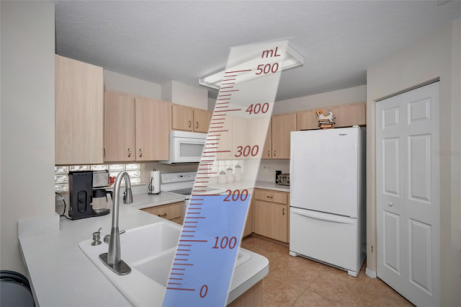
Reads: mL 200
